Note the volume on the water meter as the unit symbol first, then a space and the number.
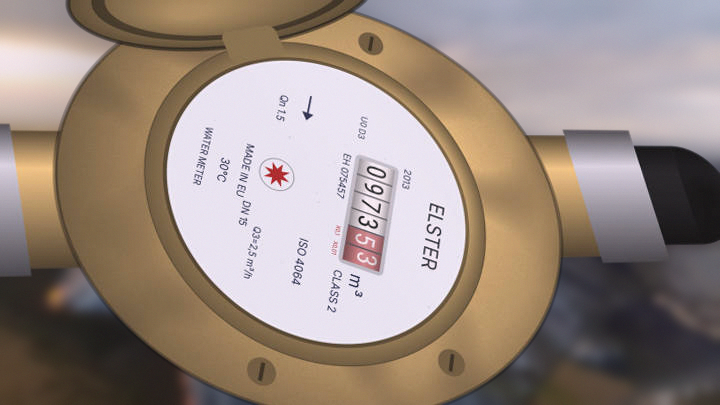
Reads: m³ 973.53
